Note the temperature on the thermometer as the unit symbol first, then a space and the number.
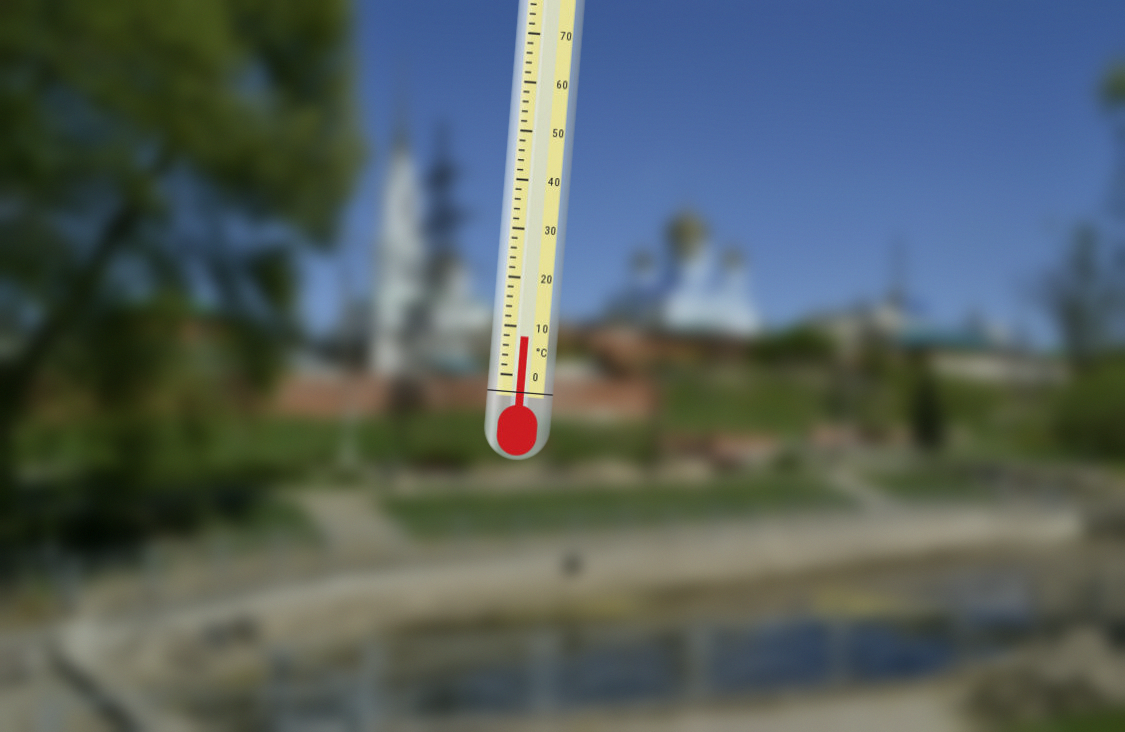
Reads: °C 8
